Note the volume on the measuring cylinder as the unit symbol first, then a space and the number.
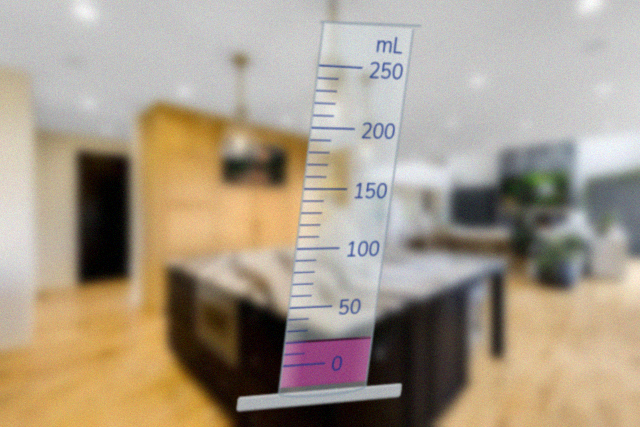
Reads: mL 20
